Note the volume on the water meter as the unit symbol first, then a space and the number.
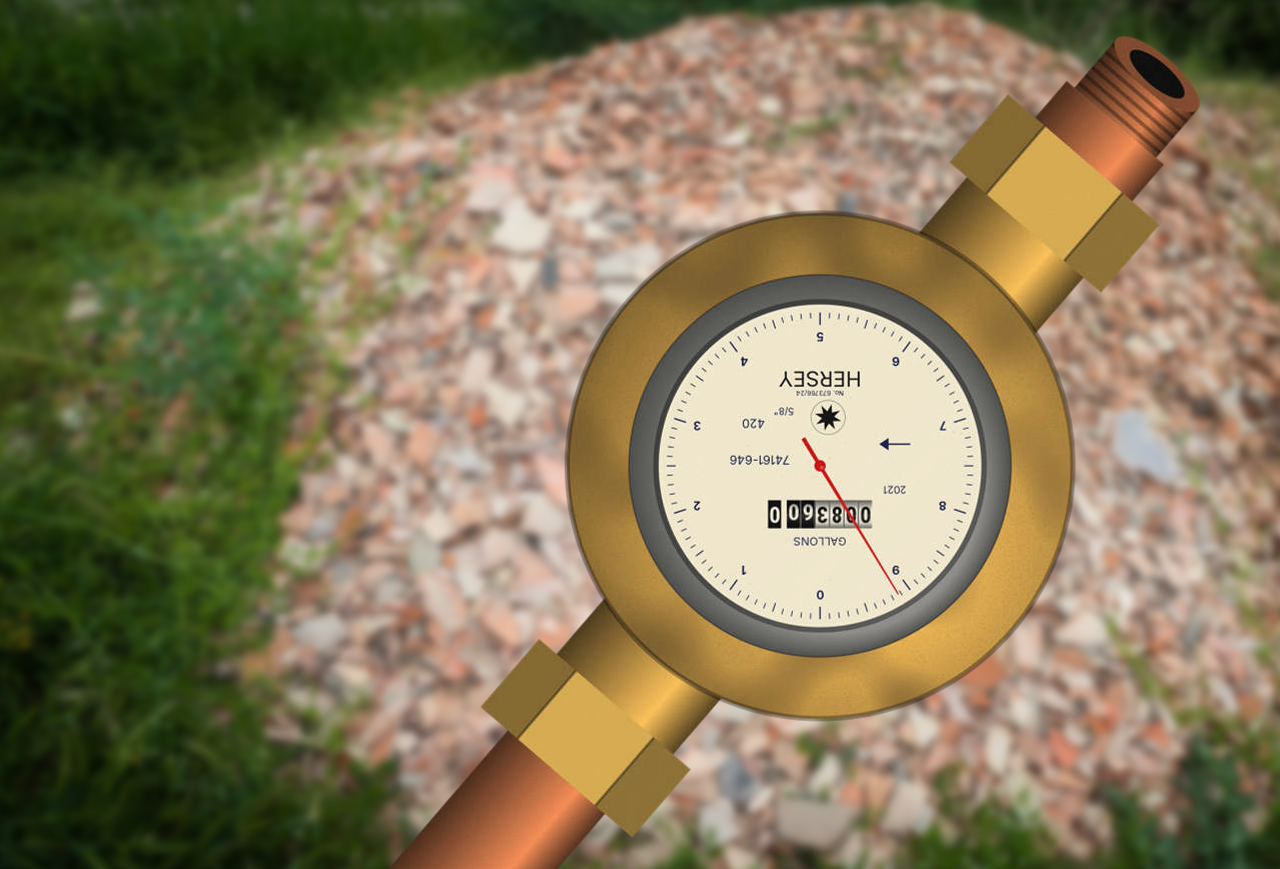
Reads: gal 83599.1
